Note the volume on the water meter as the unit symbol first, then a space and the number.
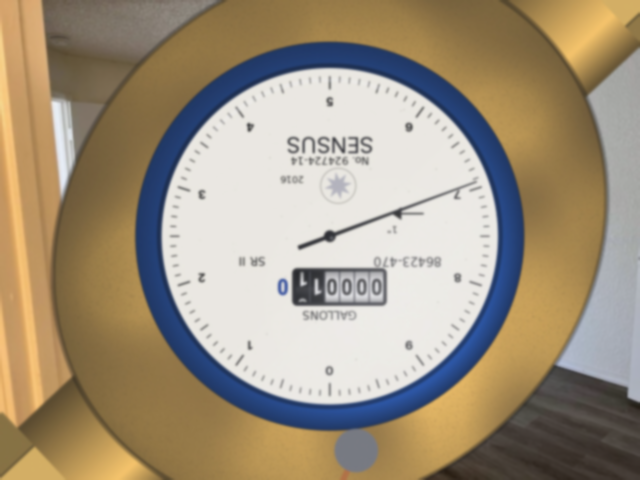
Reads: gal 106.9
